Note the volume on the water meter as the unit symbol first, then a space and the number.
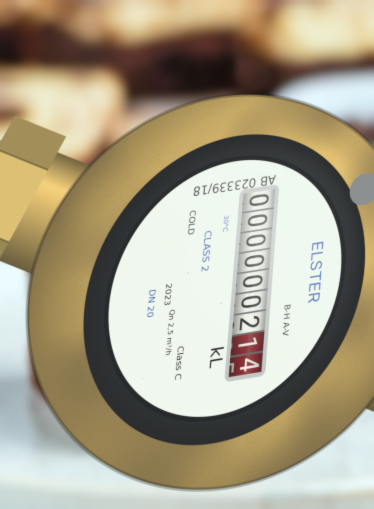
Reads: kL 2.14
